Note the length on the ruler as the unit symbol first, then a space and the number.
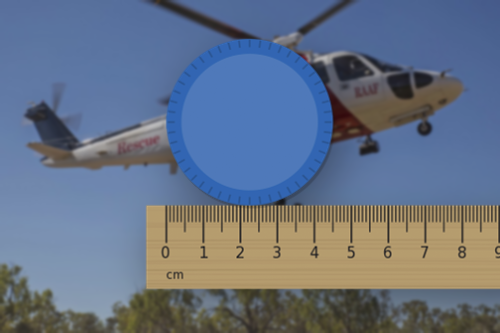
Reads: cm 4.5
